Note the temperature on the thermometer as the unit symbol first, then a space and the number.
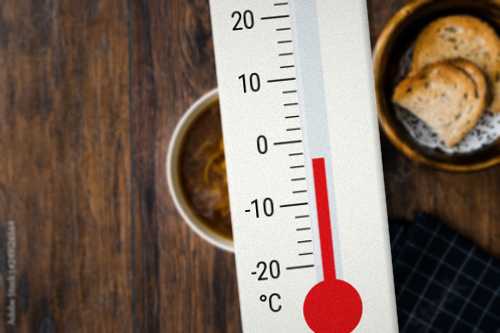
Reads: °C -3
